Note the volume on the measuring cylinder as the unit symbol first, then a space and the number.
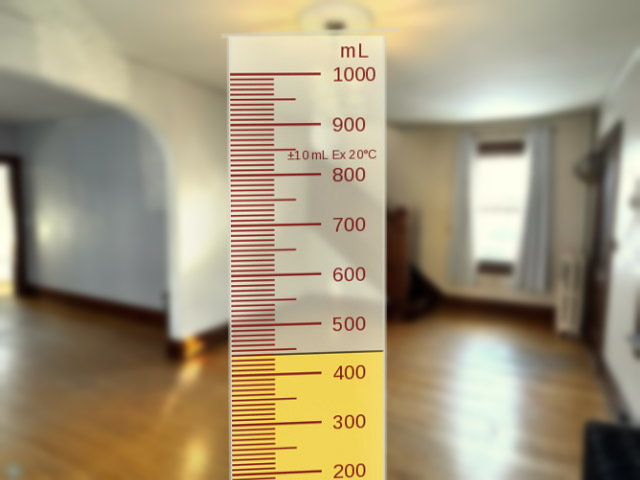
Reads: mL 440
